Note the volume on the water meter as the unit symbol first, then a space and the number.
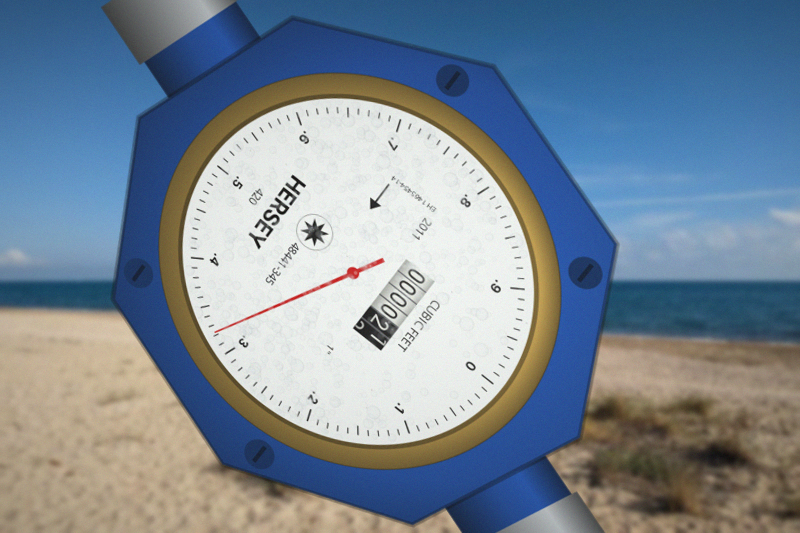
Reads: ft³ 21.32
